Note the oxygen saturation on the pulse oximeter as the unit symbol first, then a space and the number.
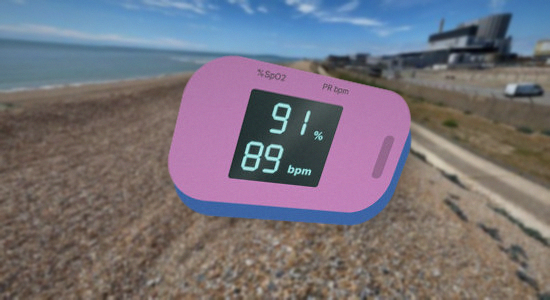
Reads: % 91
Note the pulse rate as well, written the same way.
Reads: bpm 89
